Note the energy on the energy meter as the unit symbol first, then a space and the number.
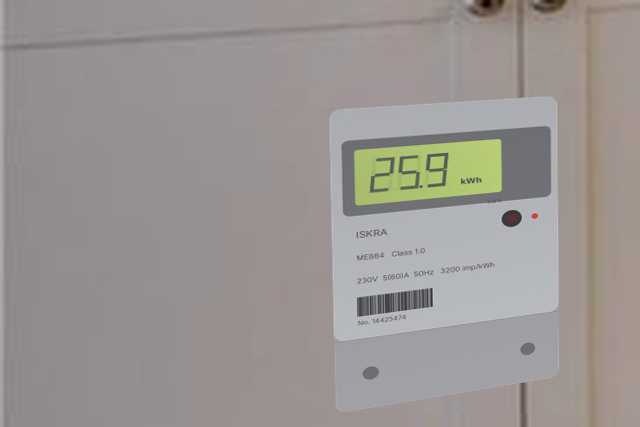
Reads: kWh 25.9
